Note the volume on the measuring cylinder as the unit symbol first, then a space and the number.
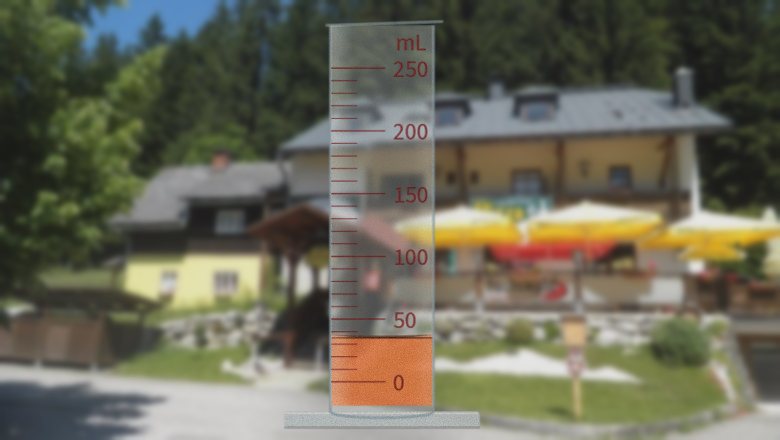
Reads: mL 35
